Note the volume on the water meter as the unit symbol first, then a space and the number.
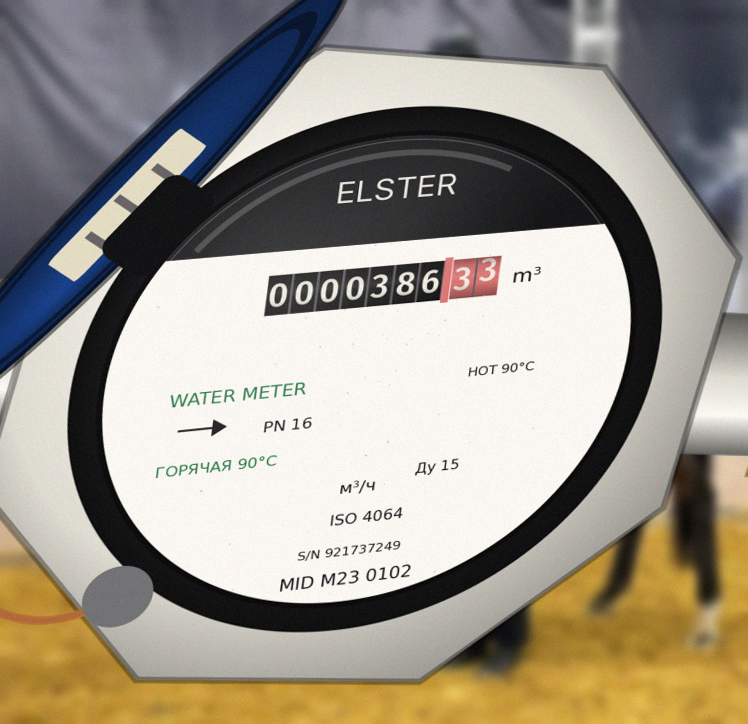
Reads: m³ 386.33
